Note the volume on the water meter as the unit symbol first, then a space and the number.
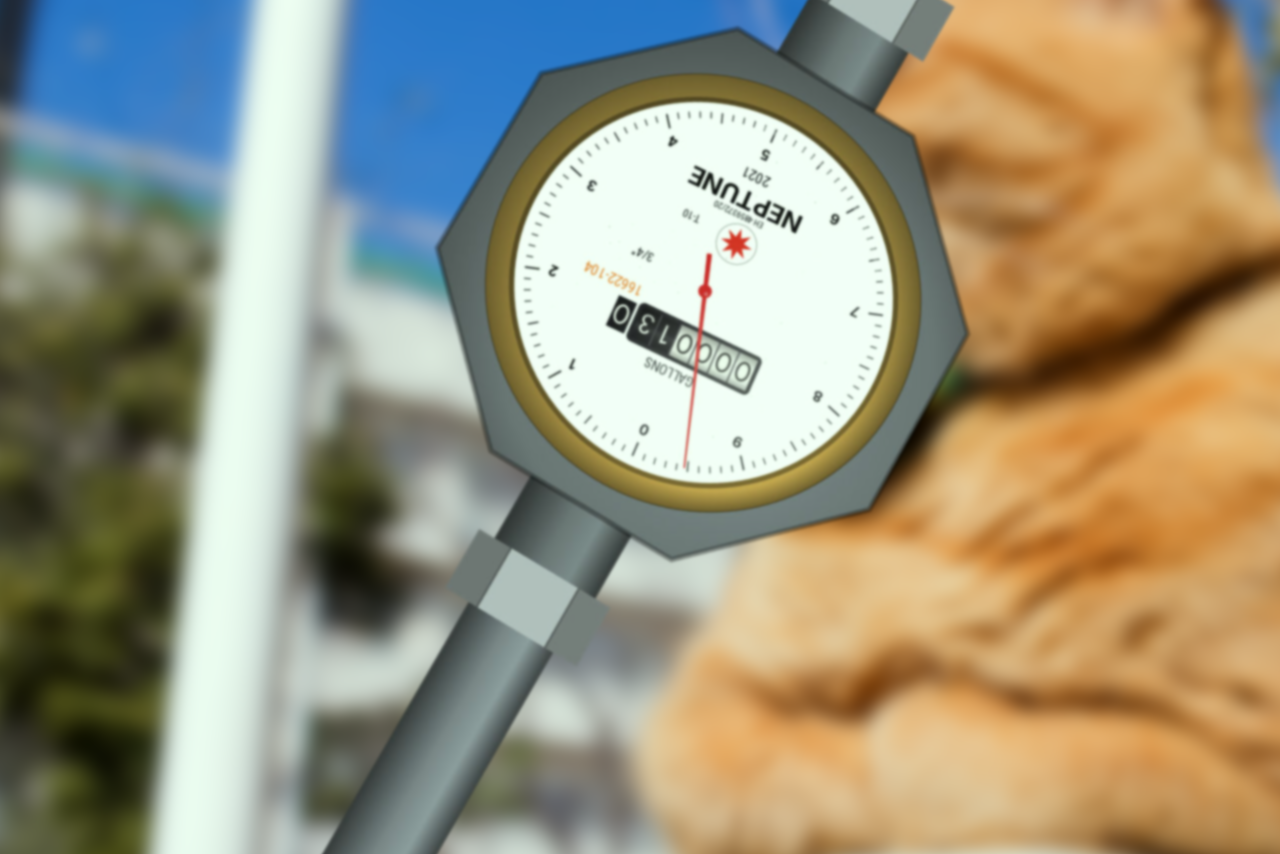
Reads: gal 129.5
